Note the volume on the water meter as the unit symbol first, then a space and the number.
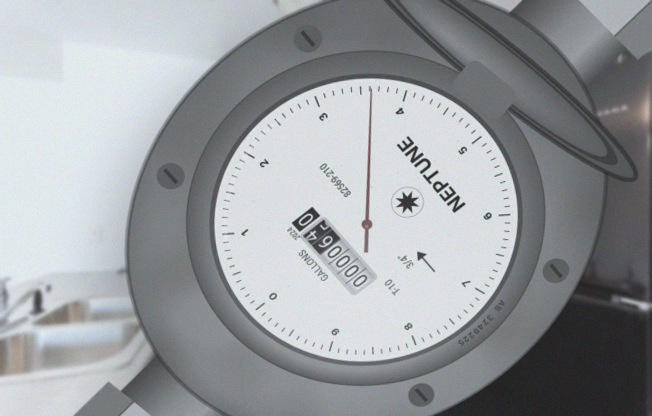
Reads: gal 643.6
